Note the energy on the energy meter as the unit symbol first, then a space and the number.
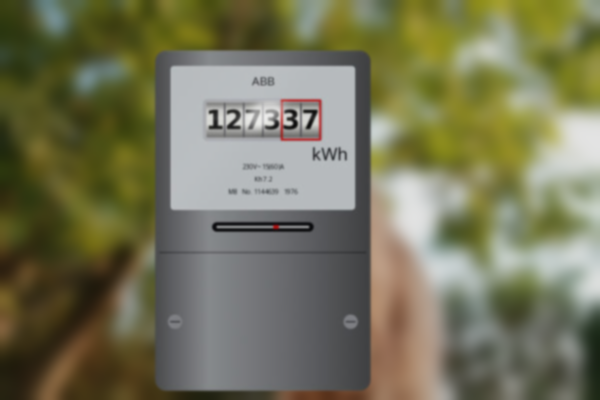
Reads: kWh 1273.37
